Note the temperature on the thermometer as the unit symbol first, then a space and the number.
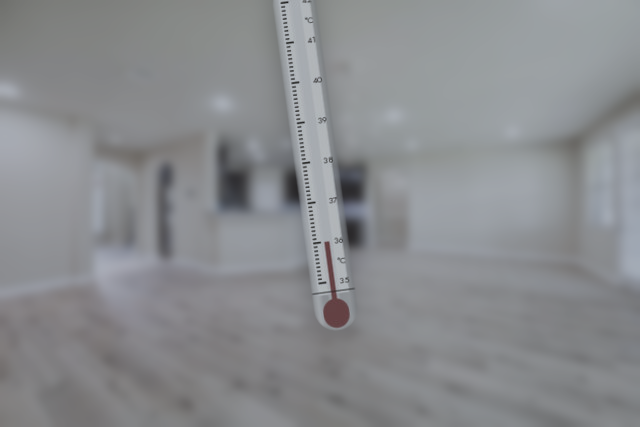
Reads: °C 36
